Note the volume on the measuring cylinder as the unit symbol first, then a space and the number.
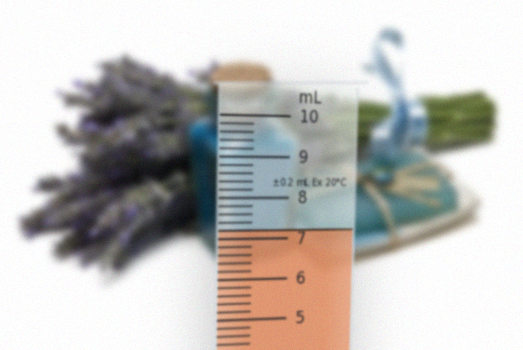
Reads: mL 7.2
